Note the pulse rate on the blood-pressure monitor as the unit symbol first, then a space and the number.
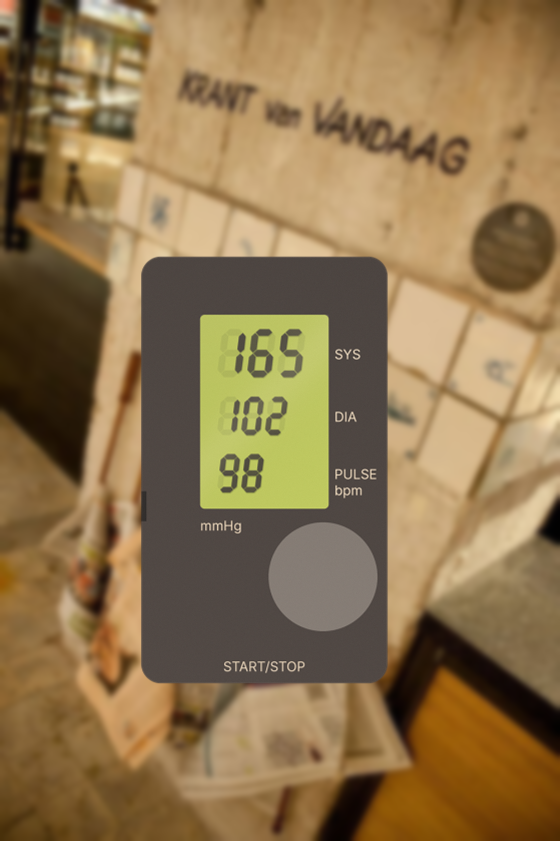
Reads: bpm 98
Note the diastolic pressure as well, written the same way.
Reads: mmHg 102
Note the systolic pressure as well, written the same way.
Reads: mmHg 165
